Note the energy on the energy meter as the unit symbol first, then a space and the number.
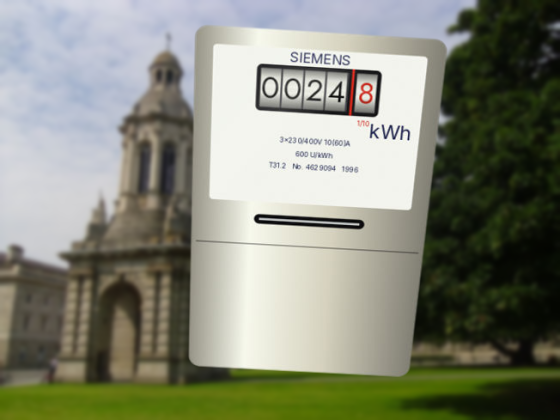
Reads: kWh 24.8
